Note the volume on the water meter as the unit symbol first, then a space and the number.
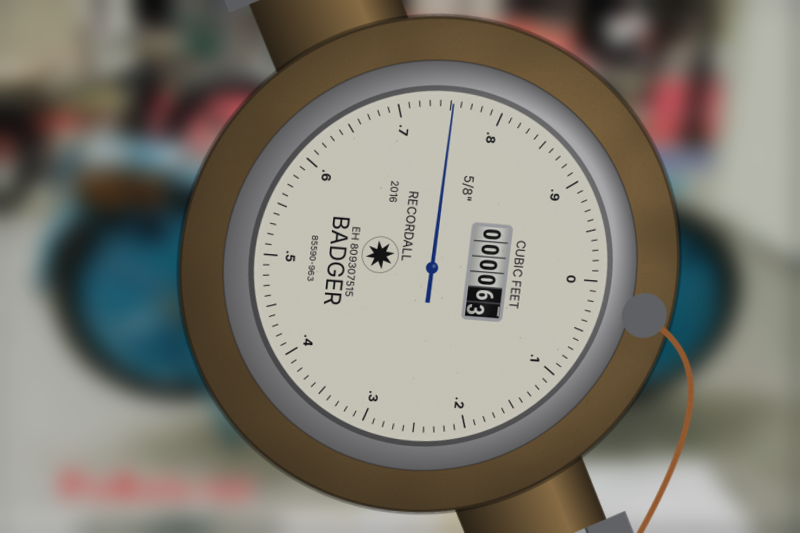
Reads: ft³ 62.75
